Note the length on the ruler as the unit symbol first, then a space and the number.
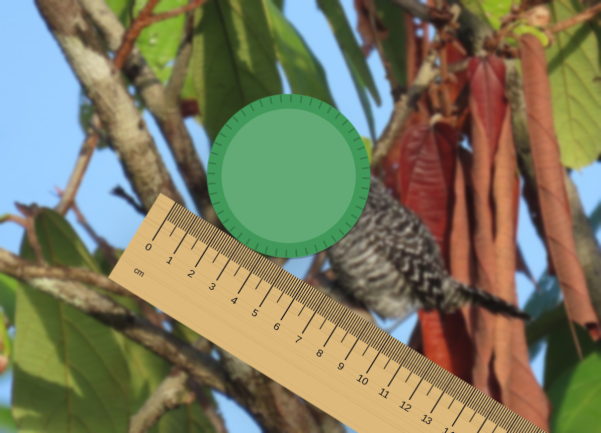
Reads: cm 6.5
